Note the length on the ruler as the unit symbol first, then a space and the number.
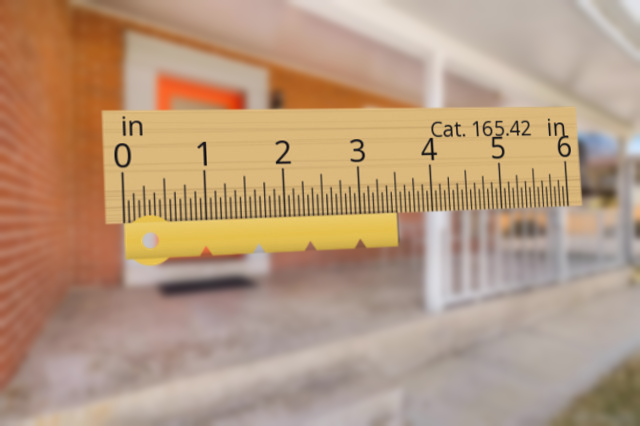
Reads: in 3.5
